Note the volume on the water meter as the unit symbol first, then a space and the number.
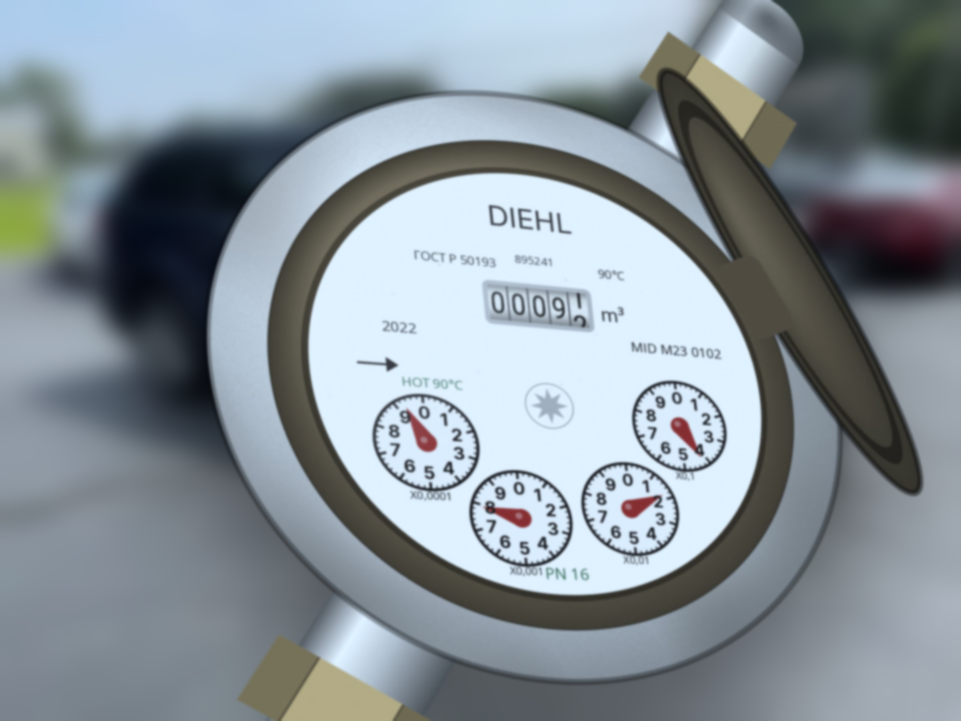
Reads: m³ 91.4179
